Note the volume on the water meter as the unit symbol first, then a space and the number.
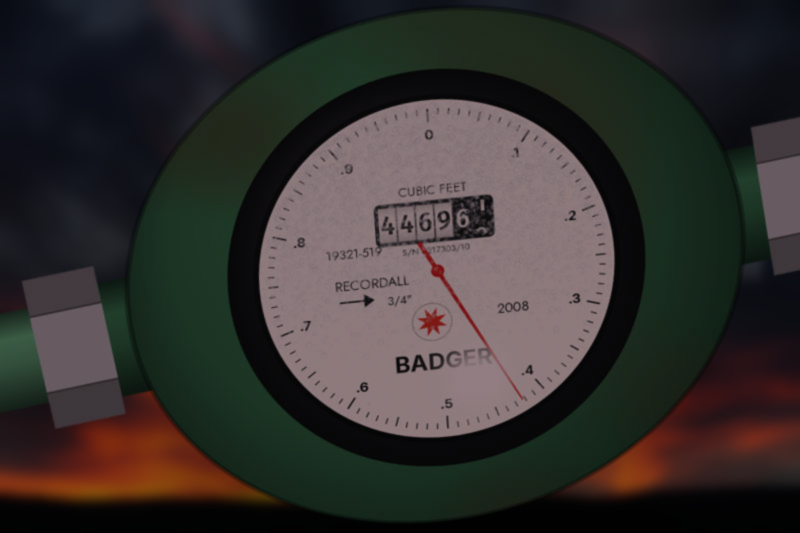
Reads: ft³ 446961.42
